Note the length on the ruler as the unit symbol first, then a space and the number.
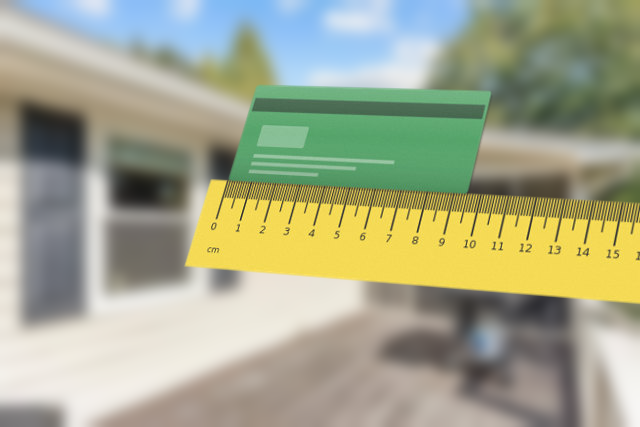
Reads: cm 9.5
